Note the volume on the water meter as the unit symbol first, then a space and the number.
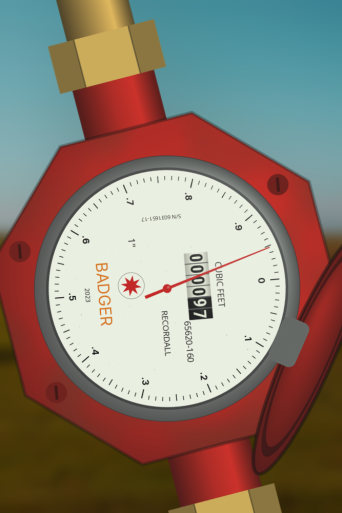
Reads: ft³ 96.95
